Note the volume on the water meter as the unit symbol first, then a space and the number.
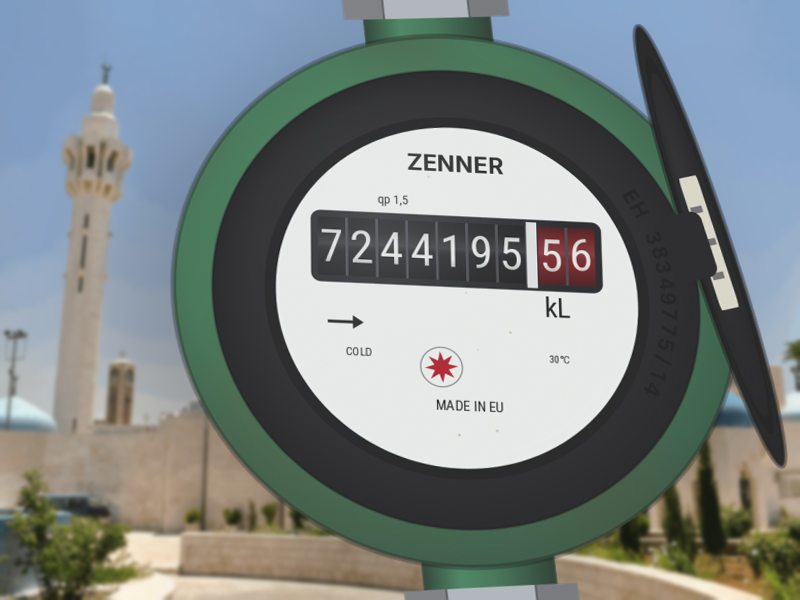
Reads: kL 7244195.56
